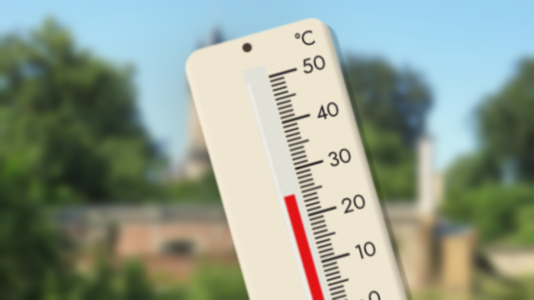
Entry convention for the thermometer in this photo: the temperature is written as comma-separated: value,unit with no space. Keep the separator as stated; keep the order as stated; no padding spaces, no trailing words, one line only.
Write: 25,°C
